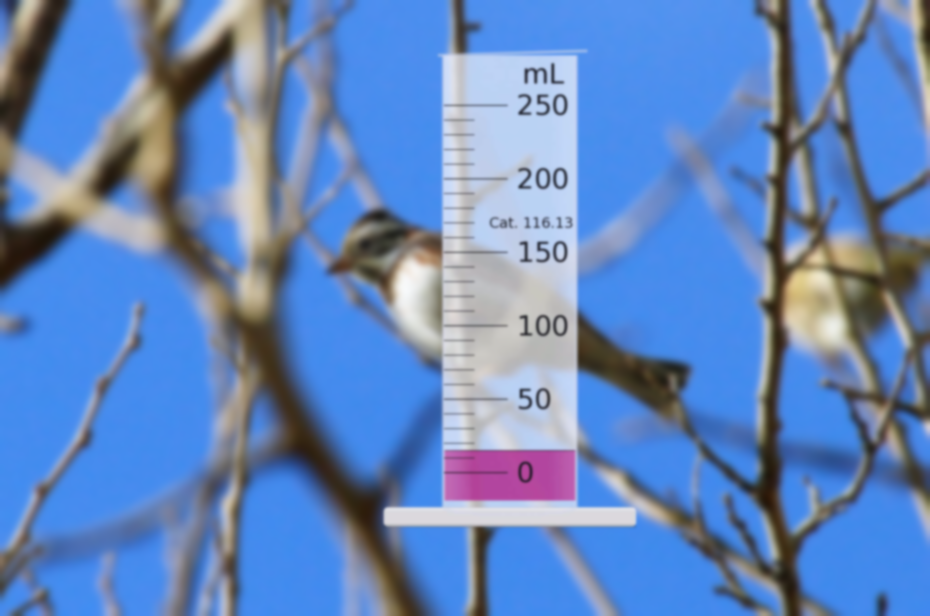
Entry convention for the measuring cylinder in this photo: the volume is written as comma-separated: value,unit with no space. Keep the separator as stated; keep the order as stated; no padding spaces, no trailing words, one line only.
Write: 15,mL
